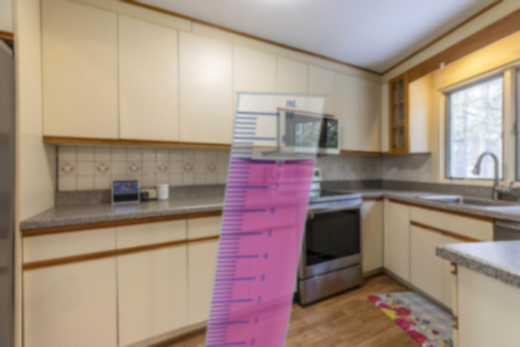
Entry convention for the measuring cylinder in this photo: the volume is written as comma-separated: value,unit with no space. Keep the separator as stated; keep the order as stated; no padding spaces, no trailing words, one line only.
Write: 8,mL
